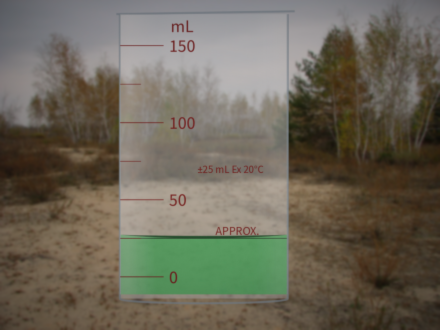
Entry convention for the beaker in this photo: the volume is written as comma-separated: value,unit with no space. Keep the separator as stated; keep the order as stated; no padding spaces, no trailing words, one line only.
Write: 25,mL
